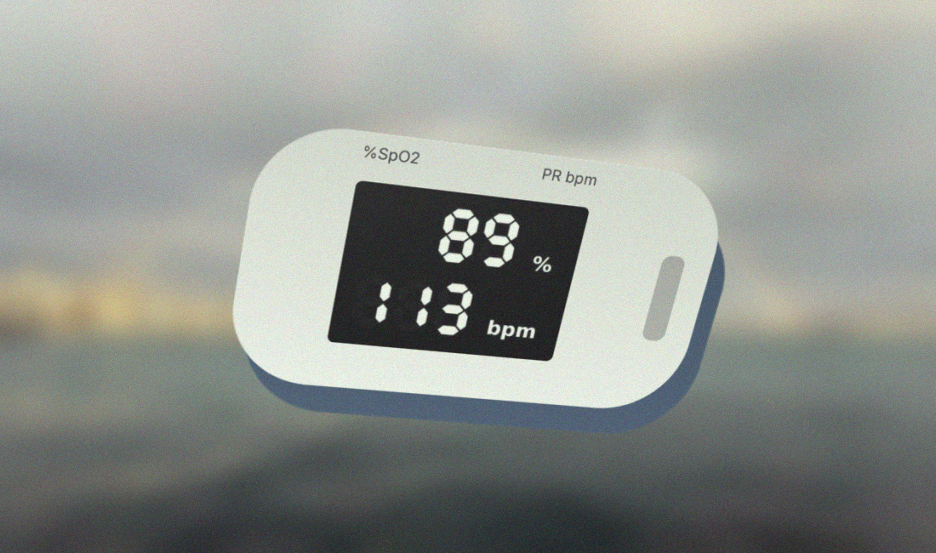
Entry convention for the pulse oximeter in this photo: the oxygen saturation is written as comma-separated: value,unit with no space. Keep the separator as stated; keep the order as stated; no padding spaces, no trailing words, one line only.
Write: 89,%
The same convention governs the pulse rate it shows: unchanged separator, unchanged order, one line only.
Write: 113,bpm
